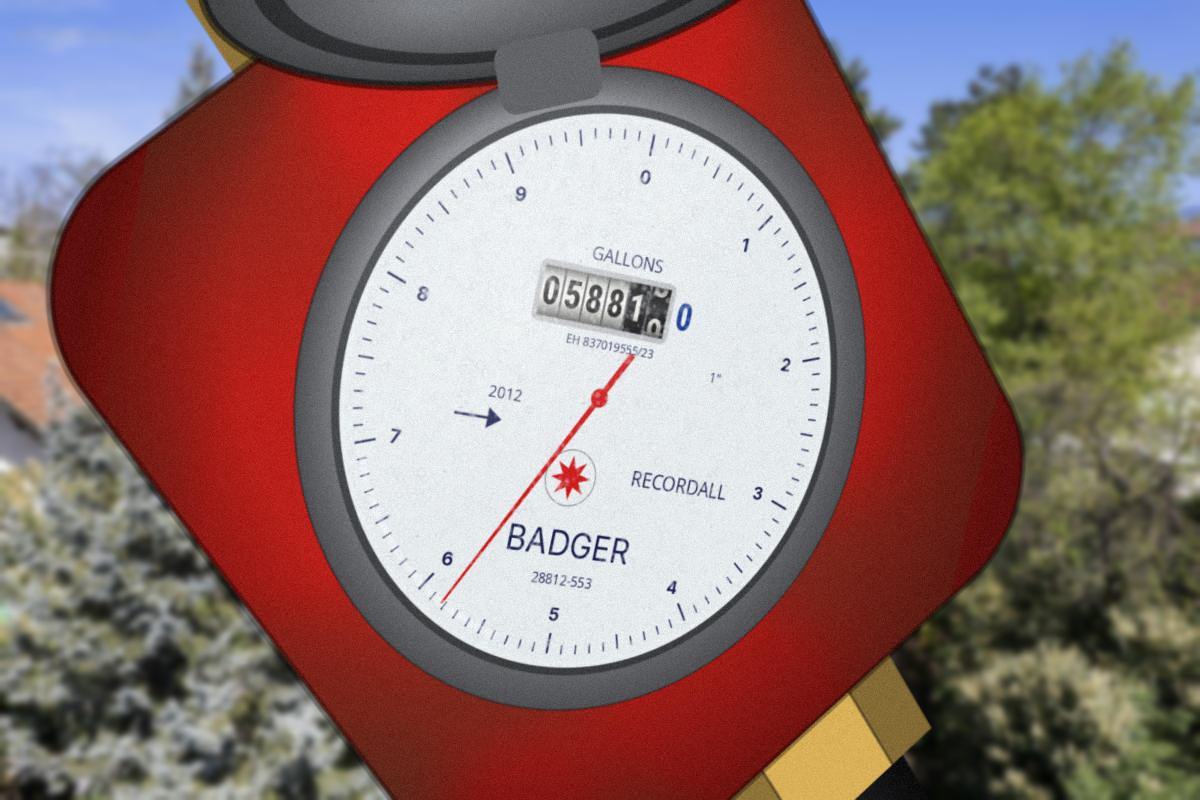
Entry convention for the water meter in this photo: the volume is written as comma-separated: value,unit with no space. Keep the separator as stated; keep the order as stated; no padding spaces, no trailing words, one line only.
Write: 588185.8,gal
